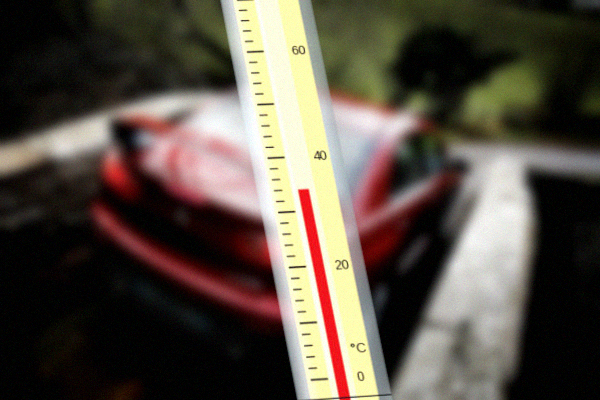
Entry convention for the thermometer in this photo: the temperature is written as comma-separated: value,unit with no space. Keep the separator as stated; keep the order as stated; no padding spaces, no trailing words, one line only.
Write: 34,°C
